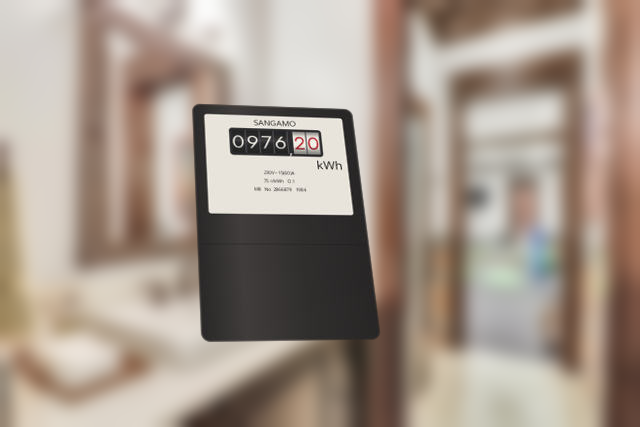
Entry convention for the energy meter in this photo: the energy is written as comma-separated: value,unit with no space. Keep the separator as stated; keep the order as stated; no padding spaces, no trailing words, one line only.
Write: 976.20,kWh
